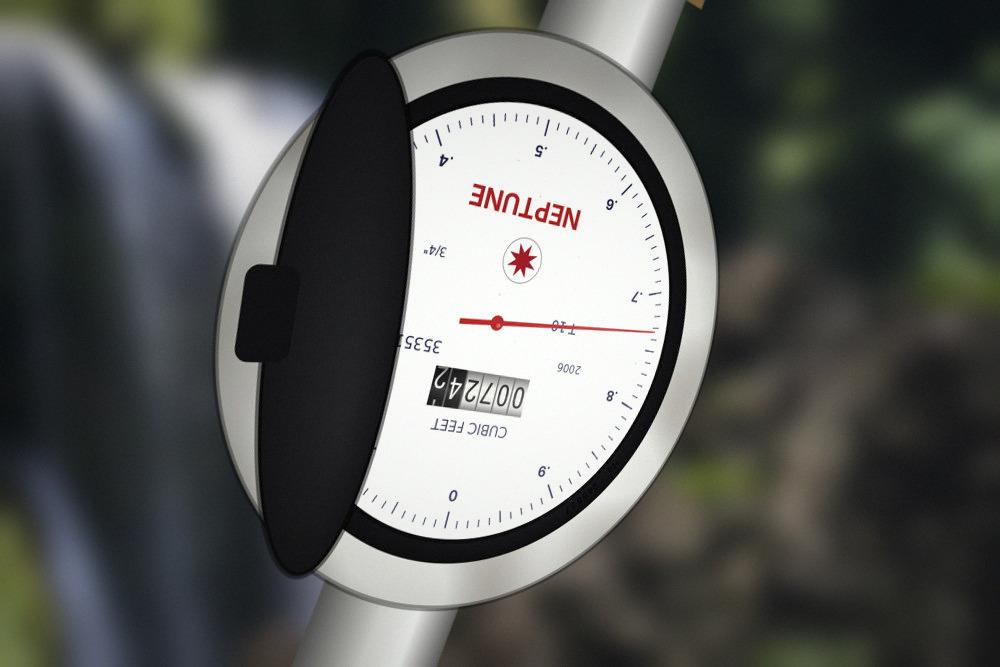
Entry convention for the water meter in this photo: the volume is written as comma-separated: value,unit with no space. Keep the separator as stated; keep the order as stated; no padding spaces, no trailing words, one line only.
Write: 7241.73,ft³
